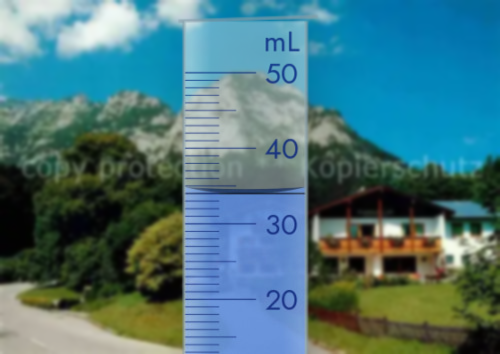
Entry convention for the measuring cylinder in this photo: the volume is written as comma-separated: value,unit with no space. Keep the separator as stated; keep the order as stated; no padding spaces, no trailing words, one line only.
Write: 34,mL
